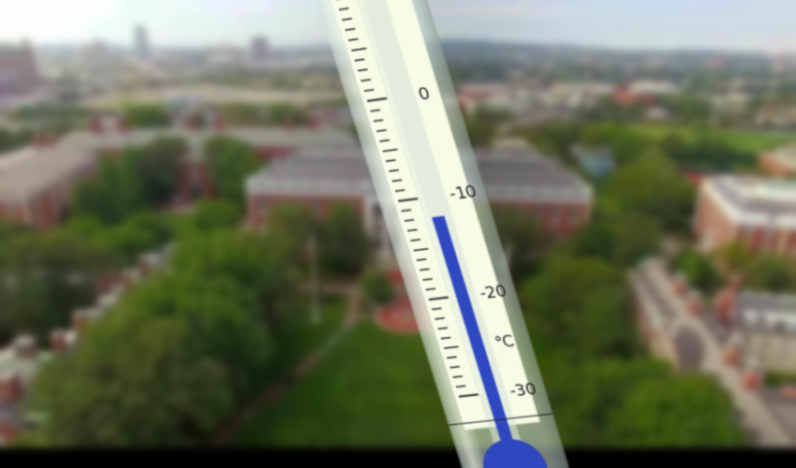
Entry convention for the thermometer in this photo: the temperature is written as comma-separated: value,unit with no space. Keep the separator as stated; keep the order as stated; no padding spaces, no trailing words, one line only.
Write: -12,°C
